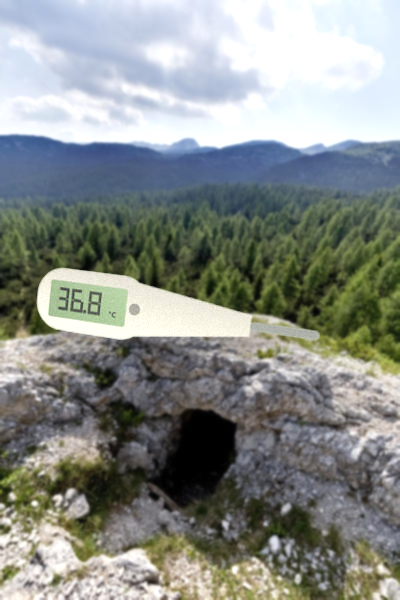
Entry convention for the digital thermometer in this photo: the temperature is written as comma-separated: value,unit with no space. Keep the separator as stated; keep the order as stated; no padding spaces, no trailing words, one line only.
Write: 36.8,°C
